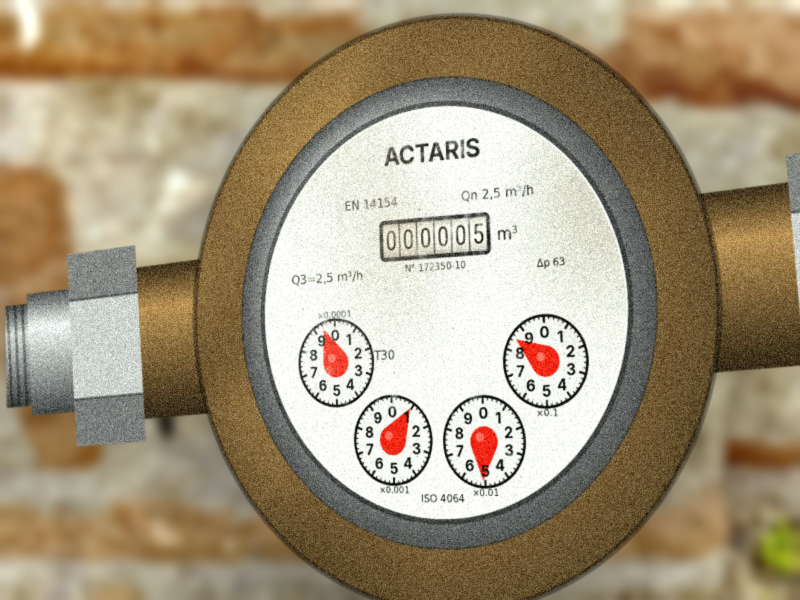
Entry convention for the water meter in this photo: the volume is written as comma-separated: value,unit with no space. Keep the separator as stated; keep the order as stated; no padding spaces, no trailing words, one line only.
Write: 5.8509,m³
